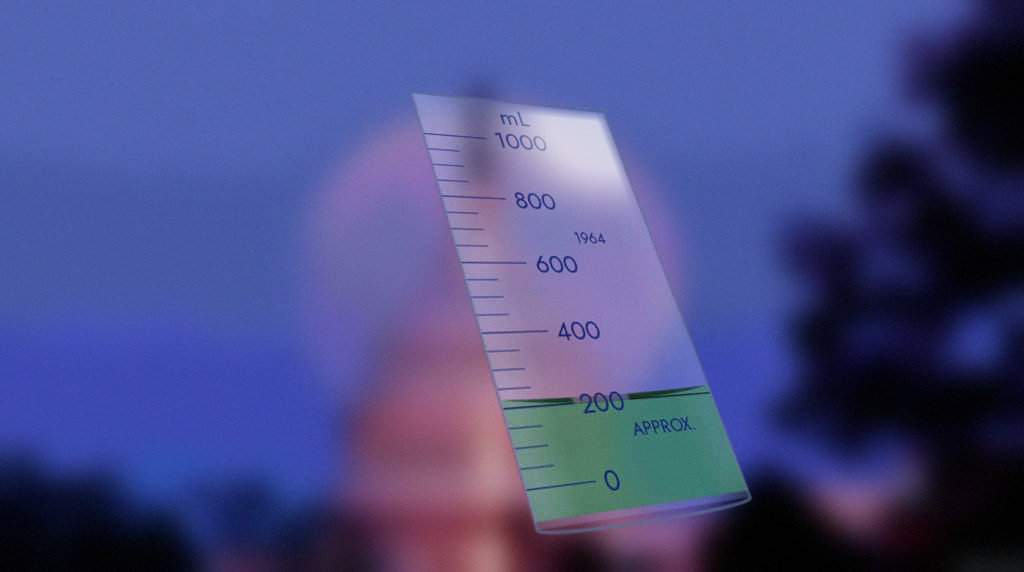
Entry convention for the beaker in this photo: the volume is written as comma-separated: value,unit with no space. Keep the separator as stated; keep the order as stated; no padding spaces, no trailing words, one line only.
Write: 200,mL
